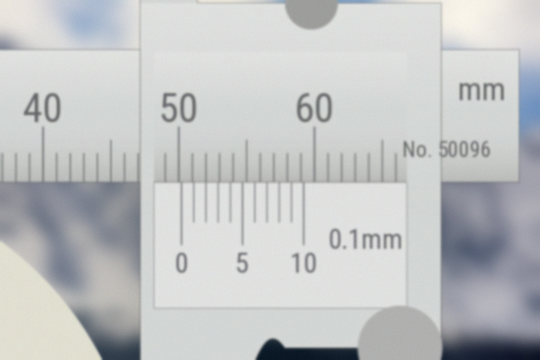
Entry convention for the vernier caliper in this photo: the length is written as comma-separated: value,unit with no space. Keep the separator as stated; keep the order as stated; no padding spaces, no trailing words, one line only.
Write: 50.2,mm
